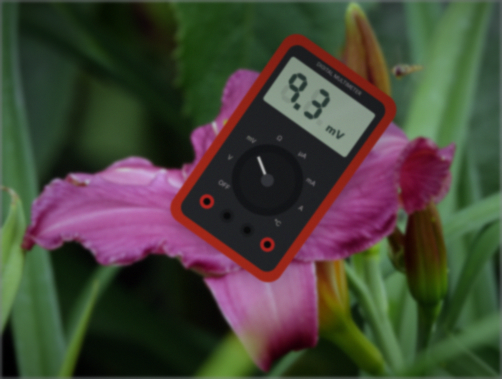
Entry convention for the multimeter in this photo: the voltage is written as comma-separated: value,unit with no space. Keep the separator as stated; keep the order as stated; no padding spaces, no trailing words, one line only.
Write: 9.3,mV
